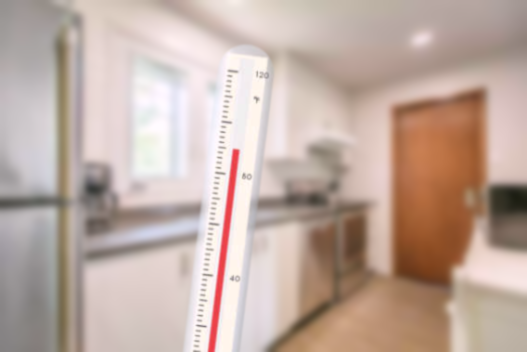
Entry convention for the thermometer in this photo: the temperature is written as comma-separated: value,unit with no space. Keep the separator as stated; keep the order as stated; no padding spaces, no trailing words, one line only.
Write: 90,°F
